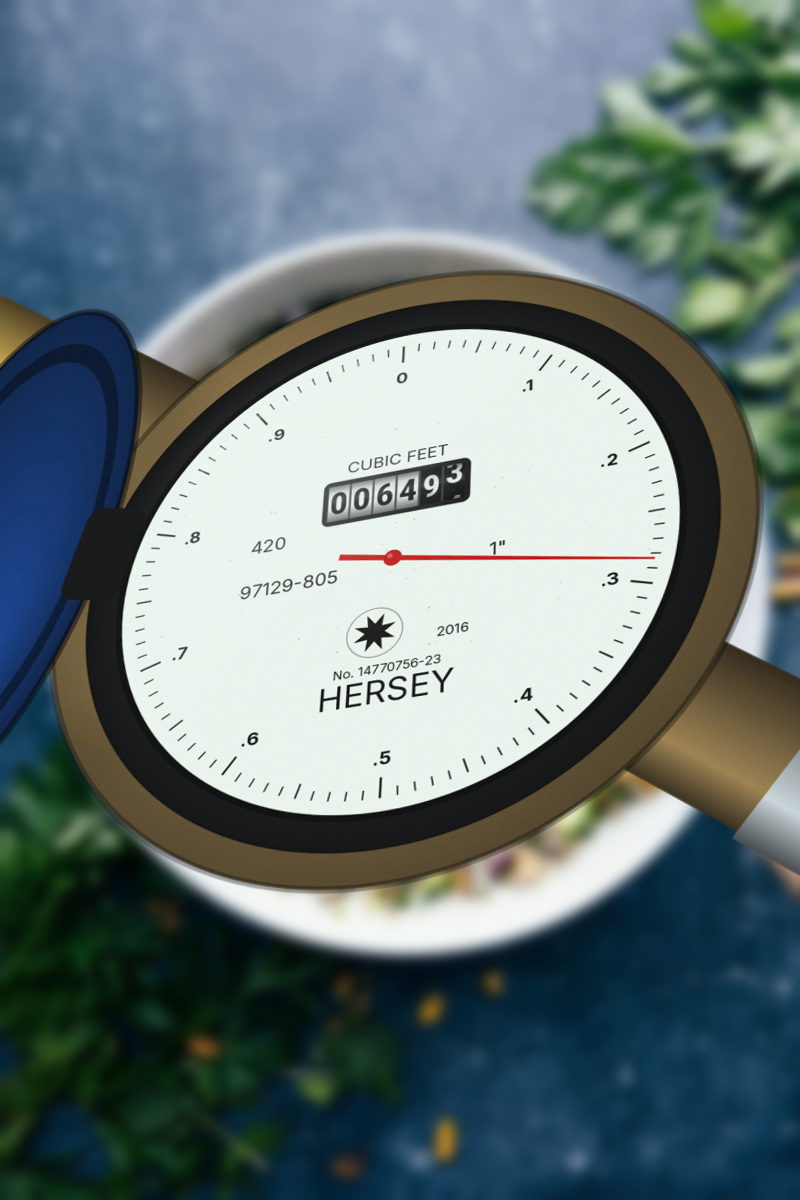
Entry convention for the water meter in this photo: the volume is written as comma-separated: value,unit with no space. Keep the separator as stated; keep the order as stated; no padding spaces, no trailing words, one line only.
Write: 6493.28,ft³
